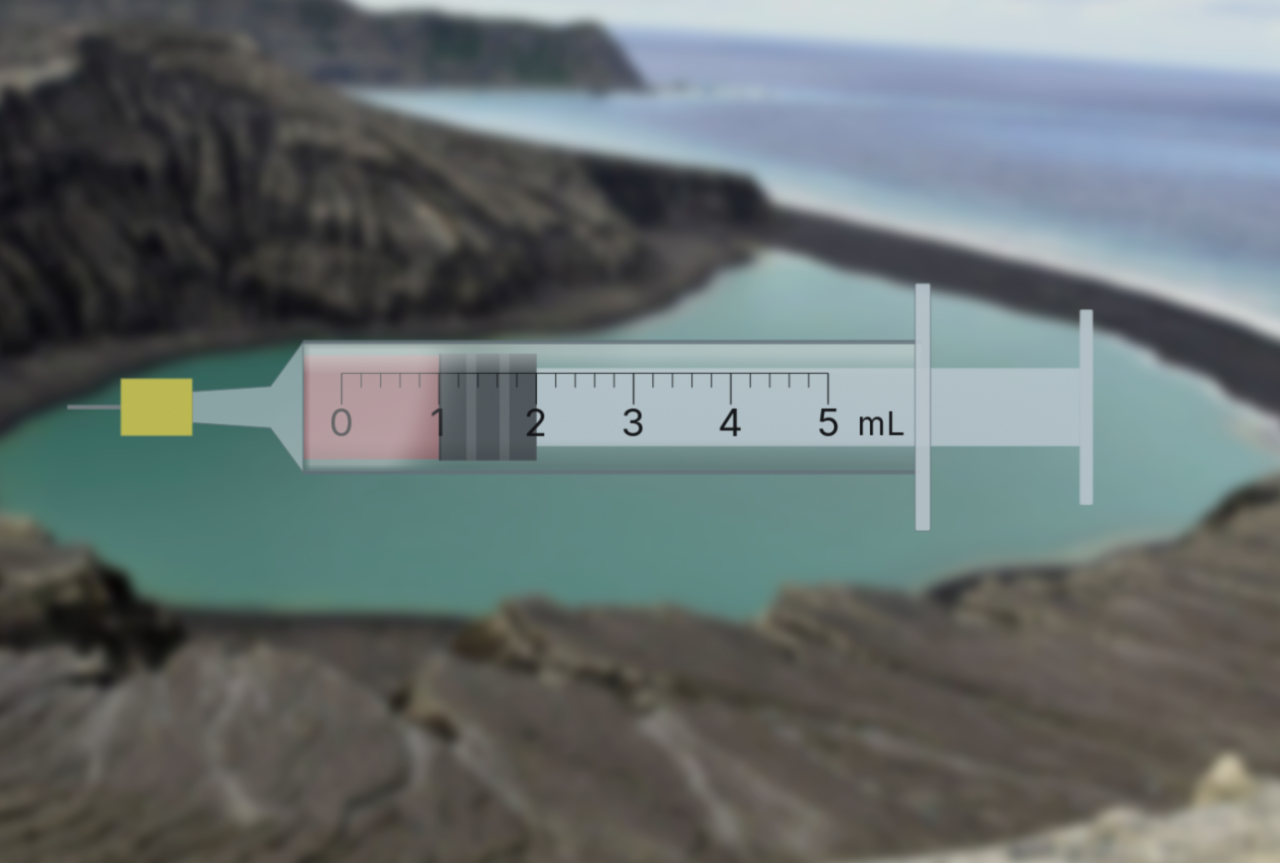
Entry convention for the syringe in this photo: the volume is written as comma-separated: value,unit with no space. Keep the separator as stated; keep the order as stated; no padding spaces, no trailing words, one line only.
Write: 1,mL
